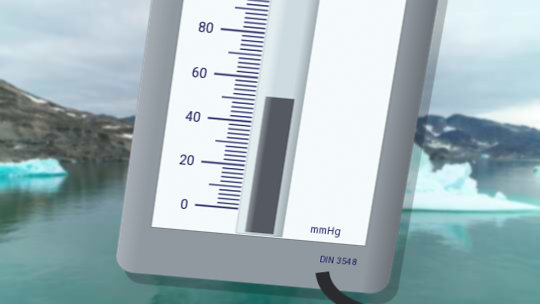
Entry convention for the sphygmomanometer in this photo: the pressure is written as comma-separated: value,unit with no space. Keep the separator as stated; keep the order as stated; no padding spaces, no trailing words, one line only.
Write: 52,mmHg
